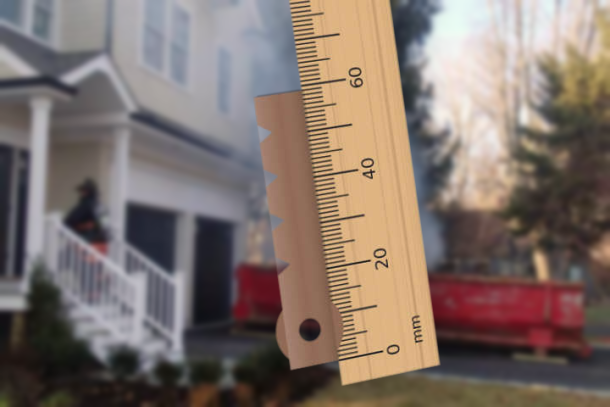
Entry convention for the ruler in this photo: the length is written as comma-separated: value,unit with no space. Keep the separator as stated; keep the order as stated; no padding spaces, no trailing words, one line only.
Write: 59,mm
